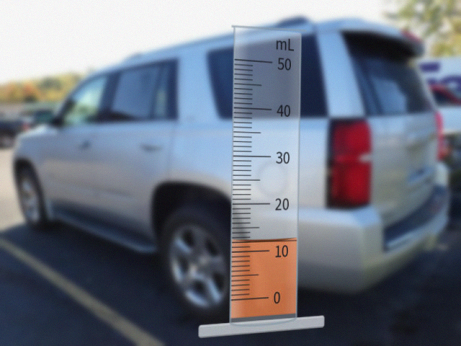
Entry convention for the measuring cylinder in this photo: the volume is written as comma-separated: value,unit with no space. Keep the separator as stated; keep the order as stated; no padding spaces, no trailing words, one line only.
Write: 12,mL
